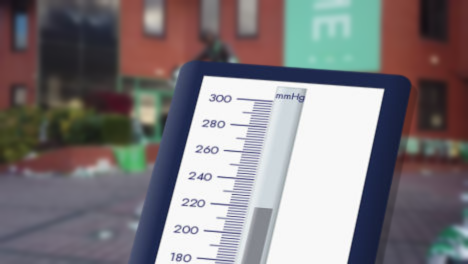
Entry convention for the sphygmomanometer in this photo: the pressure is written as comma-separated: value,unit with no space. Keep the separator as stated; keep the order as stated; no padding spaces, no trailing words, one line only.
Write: 220,mmHg
